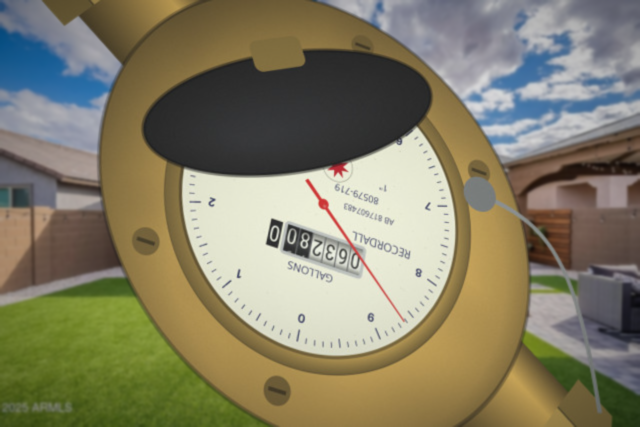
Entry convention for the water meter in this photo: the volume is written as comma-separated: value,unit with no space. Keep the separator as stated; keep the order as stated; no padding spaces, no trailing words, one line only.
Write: 632798.6,gal
